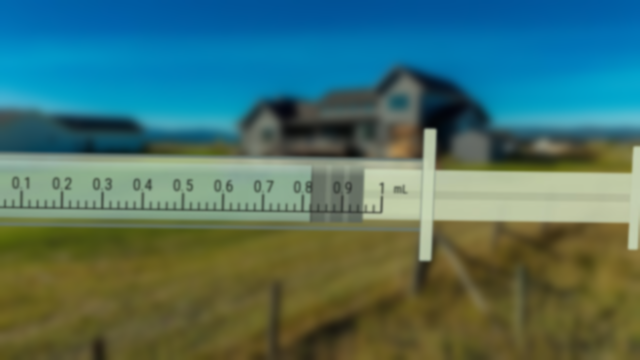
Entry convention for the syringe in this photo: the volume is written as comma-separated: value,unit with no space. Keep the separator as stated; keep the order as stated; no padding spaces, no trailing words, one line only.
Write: 0.82,mL
